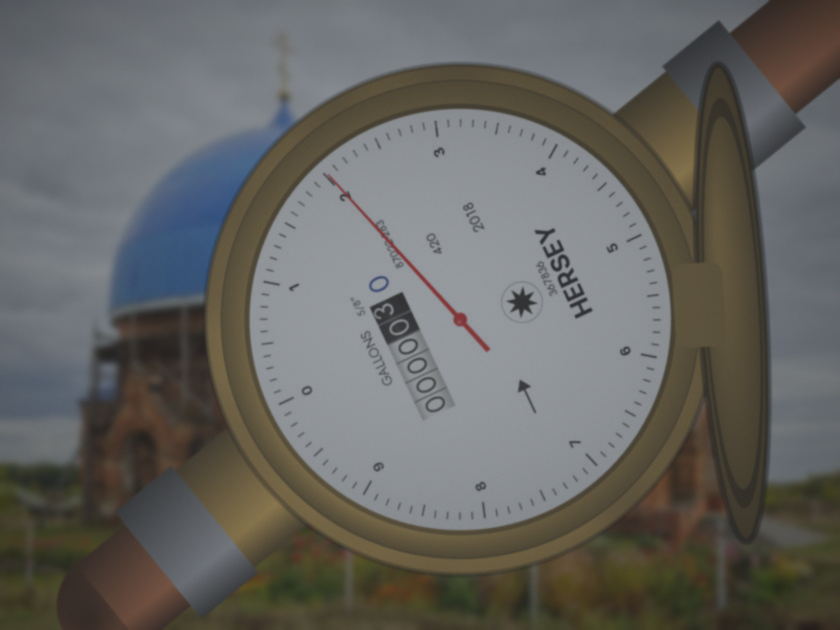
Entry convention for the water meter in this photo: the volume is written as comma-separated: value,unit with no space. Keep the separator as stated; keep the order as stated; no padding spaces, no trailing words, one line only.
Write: 32.0,gal
